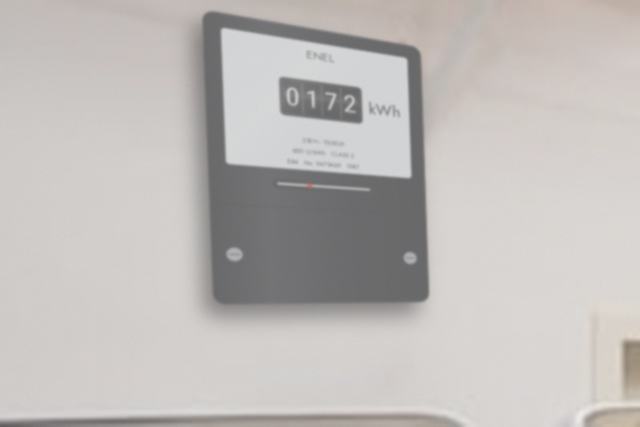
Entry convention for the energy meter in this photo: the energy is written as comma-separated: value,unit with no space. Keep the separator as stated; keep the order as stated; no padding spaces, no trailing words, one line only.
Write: 172,kWh
